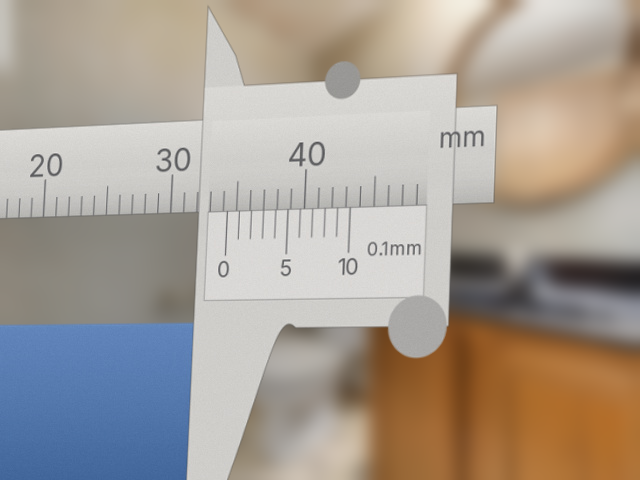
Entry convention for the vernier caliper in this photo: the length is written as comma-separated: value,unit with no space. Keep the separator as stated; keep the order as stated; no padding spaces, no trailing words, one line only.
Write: 34.3,mm
